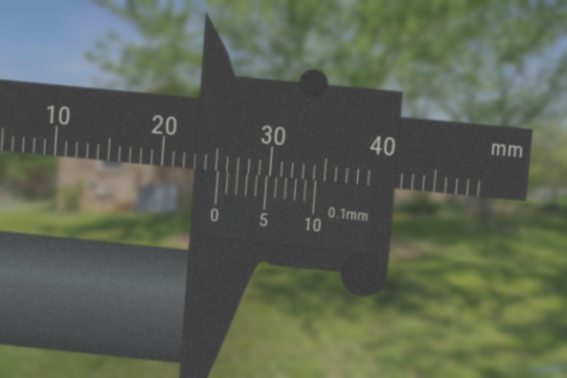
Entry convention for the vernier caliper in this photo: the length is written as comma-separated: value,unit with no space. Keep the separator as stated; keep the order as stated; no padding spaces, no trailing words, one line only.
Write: 25.2,mm
